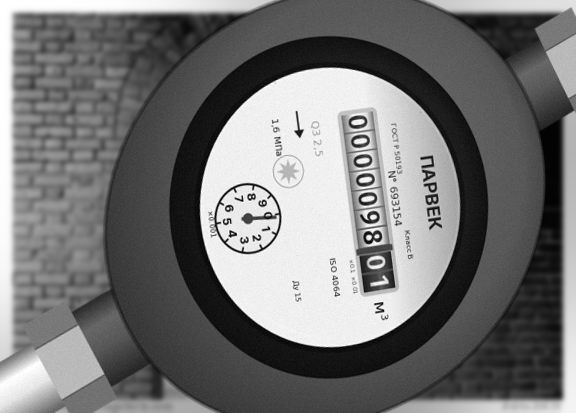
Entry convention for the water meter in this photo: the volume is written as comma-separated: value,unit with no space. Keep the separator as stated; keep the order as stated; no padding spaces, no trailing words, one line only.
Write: 98.010,m³
